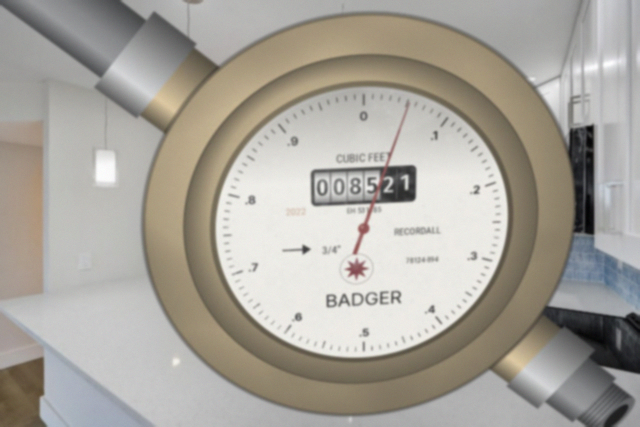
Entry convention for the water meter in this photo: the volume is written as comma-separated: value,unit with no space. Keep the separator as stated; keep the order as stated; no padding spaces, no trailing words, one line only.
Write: 8521.05,ft³
